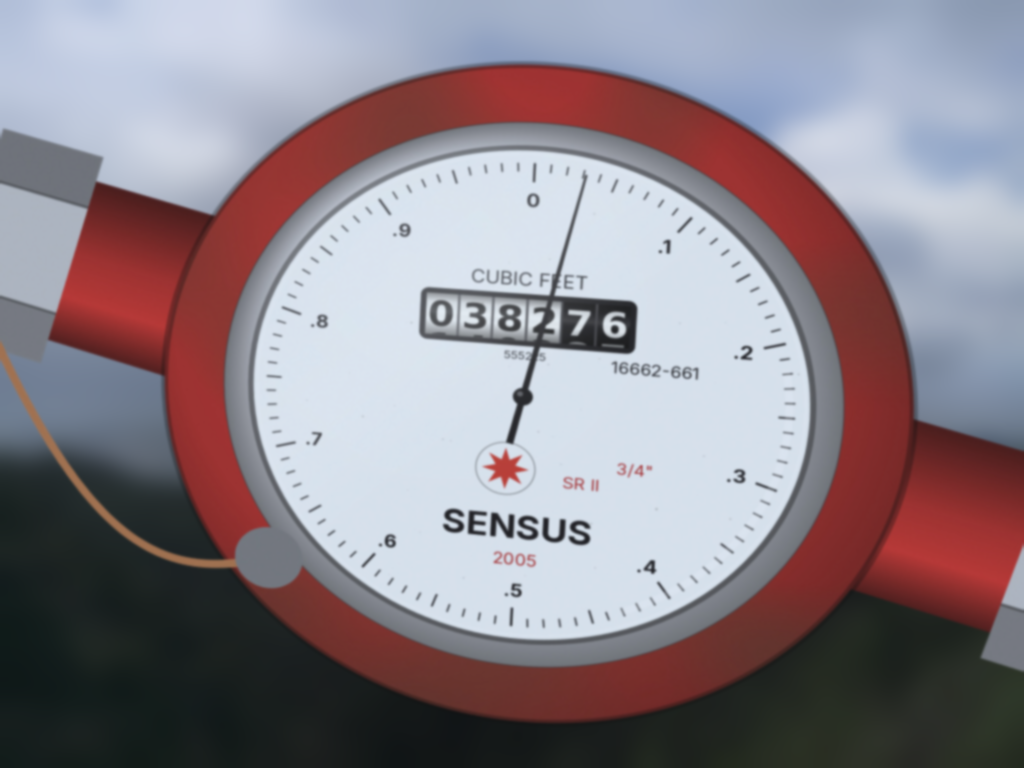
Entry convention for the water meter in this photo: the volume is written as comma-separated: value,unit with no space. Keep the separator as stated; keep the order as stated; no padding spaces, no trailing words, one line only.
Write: 38276.03,ft³
